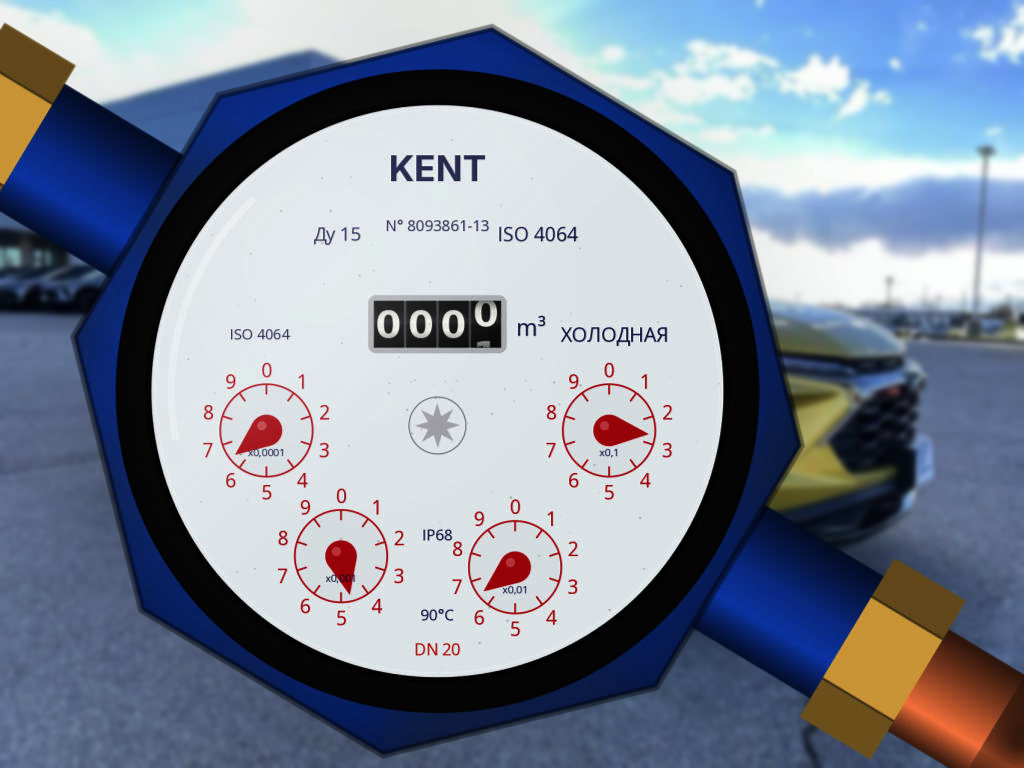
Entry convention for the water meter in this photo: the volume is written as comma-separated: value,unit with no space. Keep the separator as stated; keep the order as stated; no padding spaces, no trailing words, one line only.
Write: 0.2646,m³
